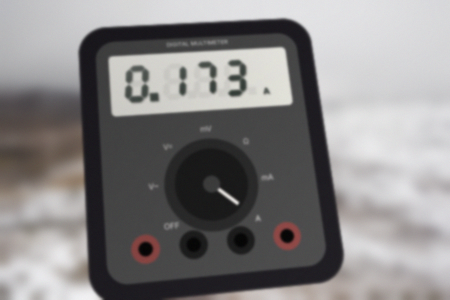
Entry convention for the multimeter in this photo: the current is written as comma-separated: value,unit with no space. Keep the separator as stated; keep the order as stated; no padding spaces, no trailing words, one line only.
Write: 0.173,A
